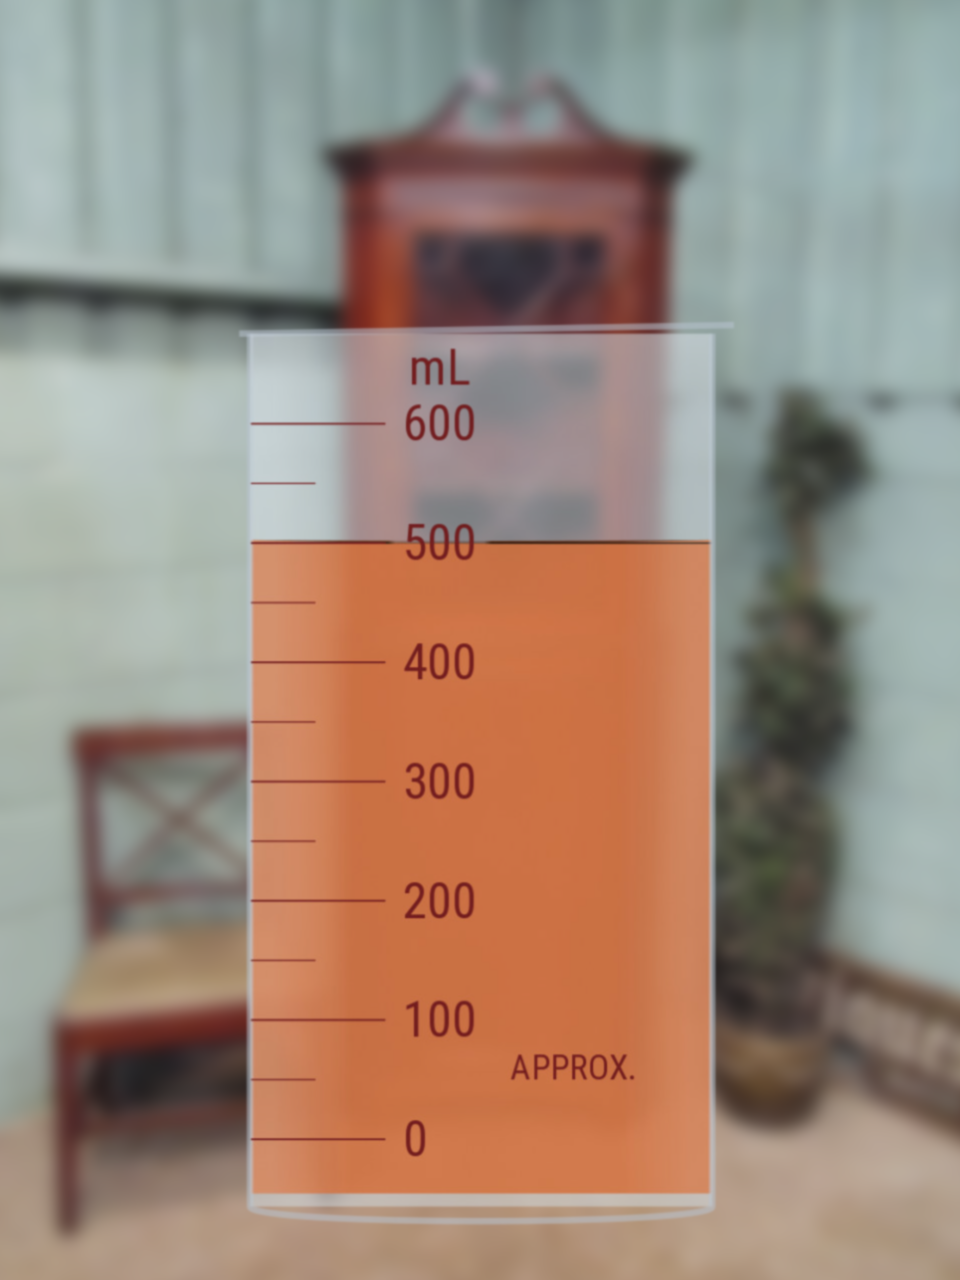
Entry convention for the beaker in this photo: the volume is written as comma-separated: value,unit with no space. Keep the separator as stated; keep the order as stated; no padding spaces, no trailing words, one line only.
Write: 500,mL
